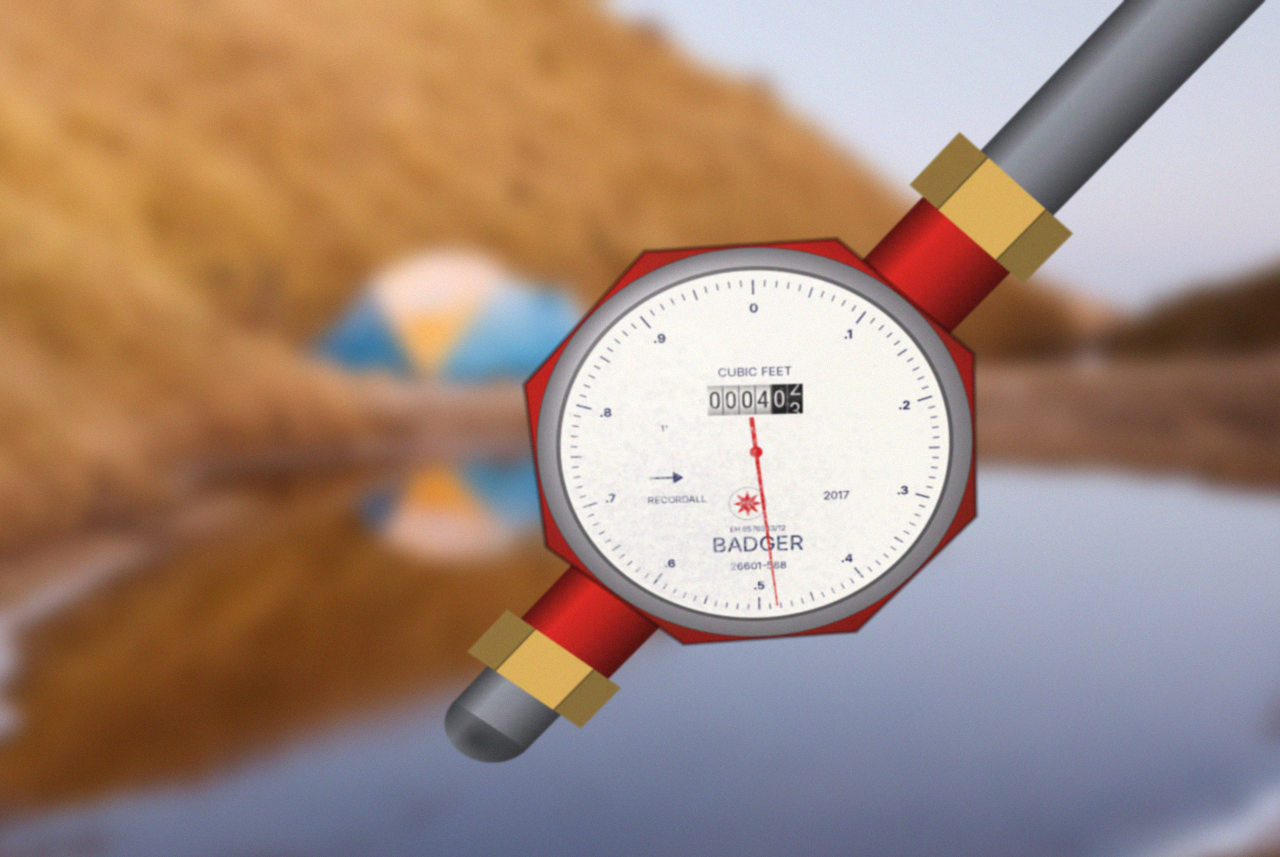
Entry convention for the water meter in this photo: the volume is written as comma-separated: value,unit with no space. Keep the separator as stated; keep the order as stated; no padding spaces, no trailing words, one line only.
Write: 402.48,ft³
